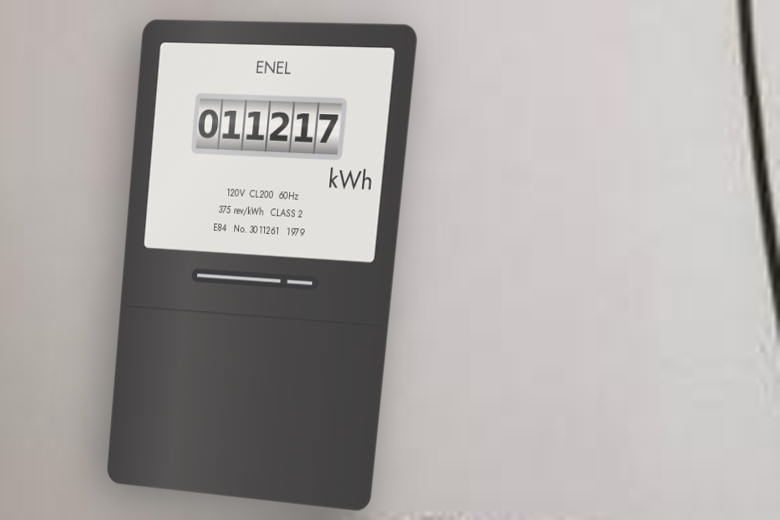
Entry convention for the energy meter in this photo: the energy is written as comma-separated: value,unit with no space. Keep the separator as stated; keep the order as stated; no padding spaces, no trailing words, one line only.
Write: 11217,kWh
